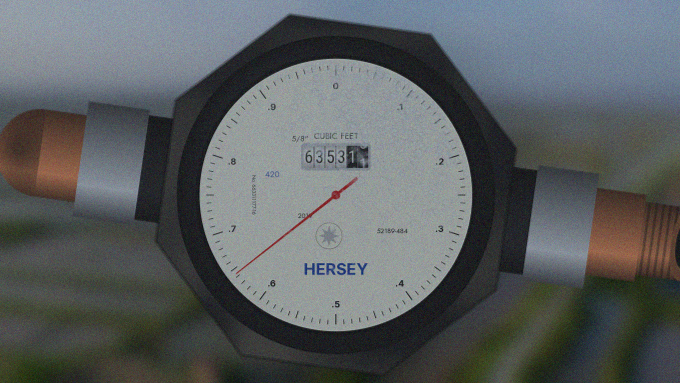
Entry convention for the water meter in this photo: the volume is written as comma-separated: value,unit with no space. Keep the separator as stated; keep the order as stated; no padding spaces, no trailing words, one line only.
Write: 635310.64,ft³
